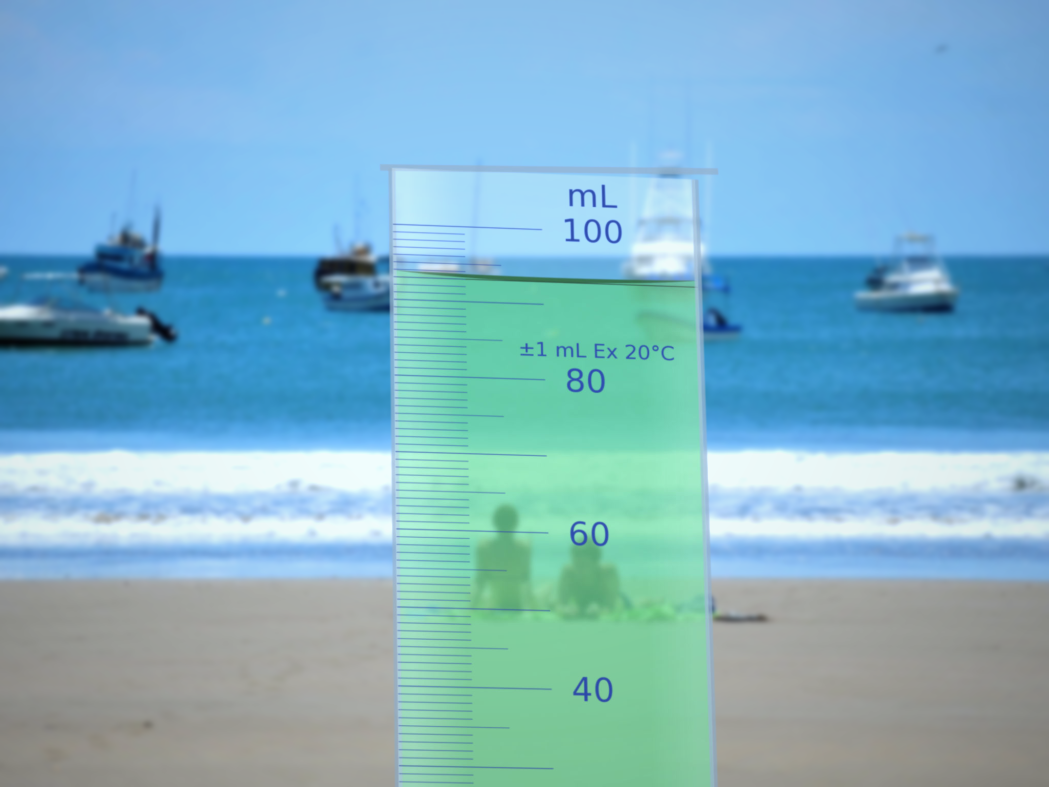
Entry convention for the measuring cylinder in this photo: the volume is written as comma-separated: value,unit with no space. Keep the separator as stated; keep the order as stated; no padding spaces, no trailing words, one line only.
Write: 93,mL
